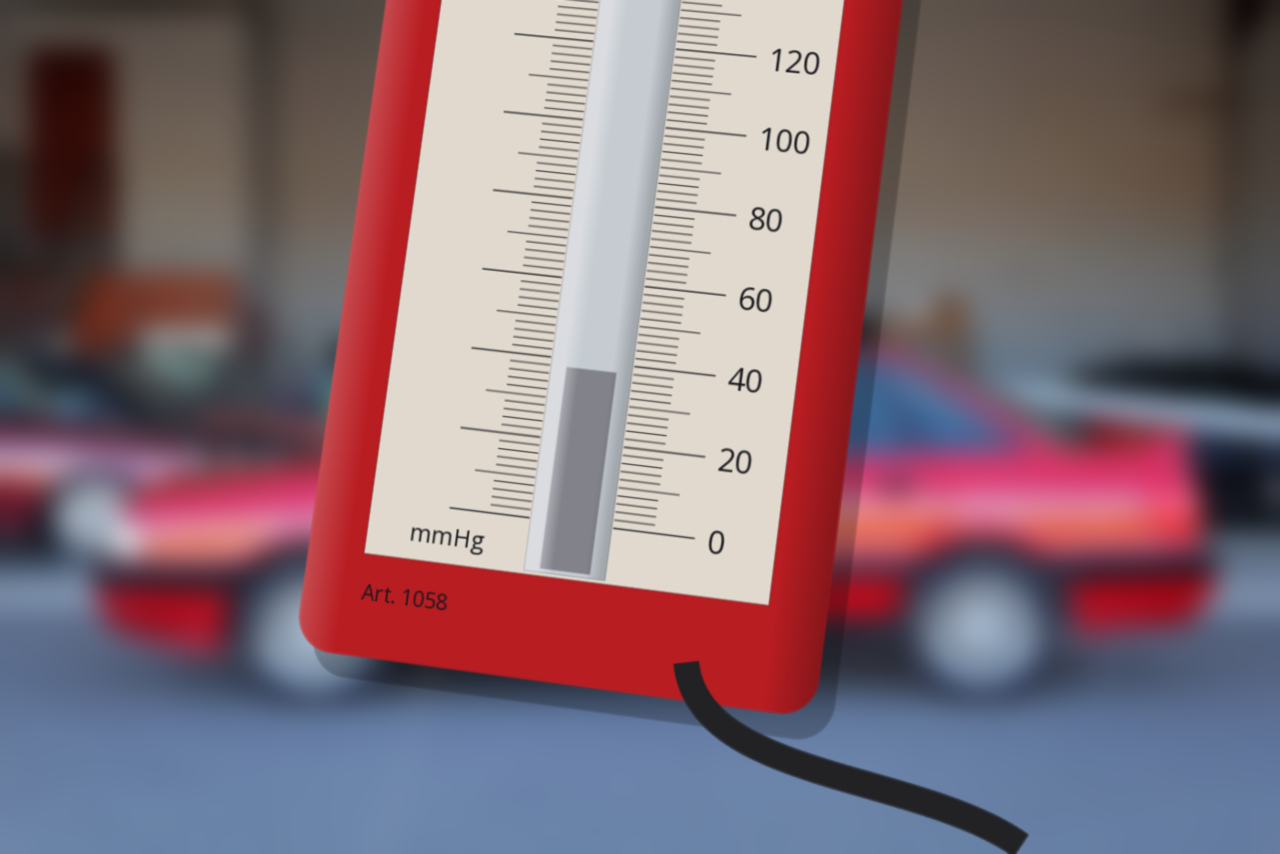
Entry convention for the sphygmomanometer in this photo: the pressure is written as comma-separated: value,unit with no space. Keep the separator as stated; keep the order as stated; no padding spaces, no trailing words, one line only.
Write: 38,mmHg
